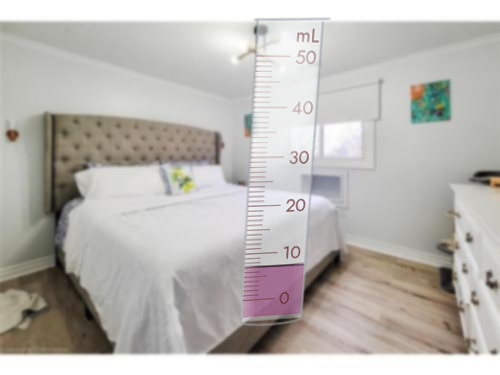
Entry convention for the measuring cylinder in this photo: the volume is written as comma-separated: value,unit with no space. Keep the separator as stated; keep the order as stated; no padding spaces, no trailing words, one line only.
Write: 7,mL
